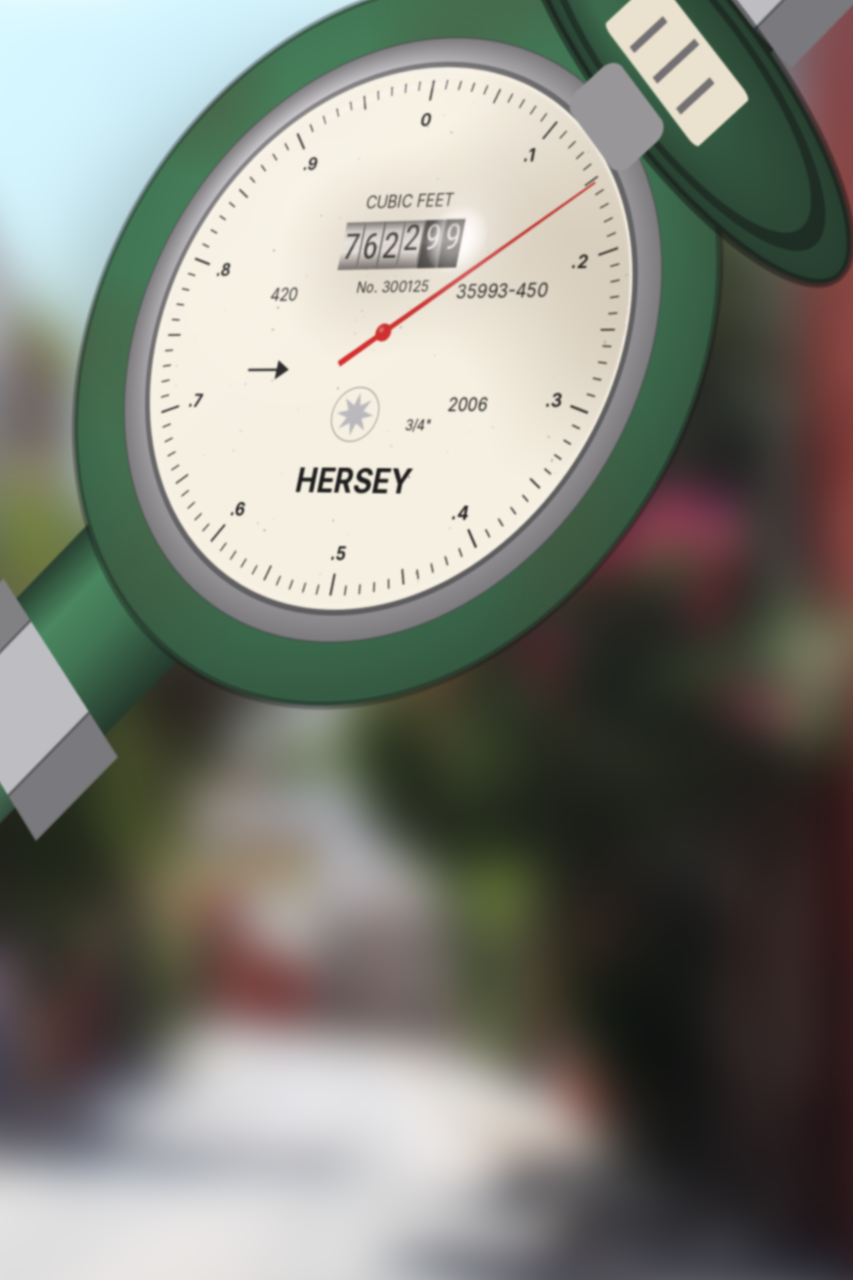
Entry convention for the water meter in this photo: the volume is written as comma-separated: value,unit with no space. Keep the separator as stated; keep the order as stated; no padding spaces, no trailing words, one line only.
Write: 762299.15,ft³
